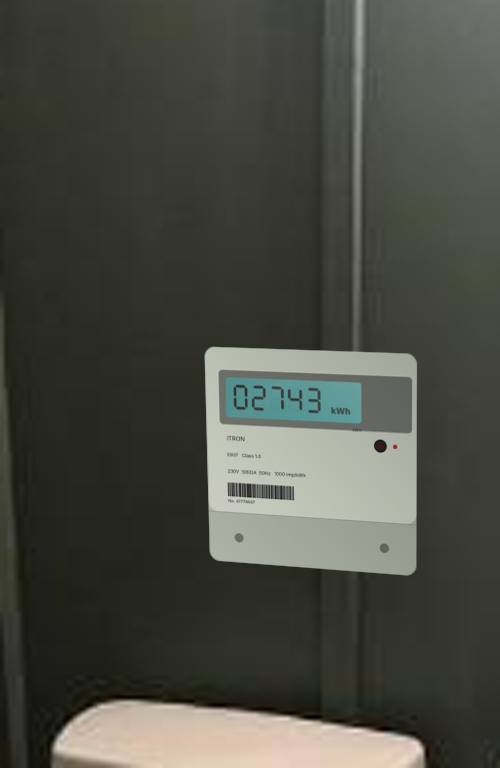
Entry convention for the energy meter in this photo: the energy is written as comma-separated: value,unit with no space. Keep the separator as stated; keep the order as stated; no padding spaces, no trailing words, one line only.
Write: 2743,kWh
